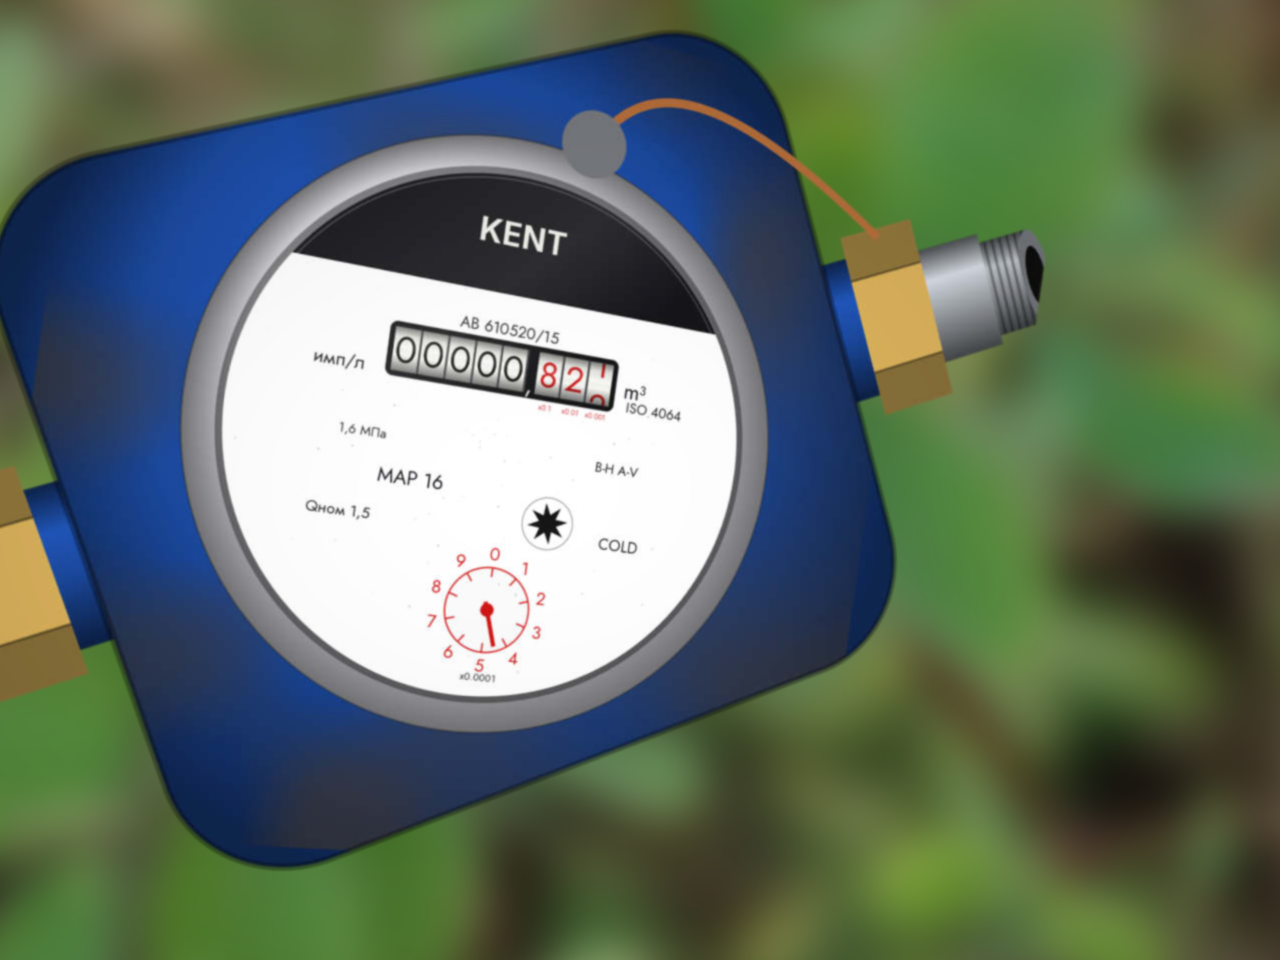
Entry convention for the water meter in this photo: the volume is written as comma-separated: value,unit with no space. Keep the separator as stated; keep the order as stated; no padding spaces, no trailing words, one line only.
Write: 0.8214,m³
